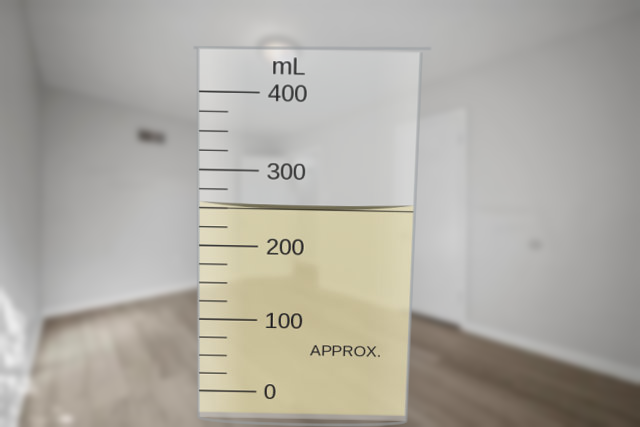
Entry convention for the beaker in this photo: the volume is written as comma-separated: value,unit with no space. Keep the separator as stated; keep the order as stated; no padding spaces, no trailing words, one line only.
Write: 250,mL
